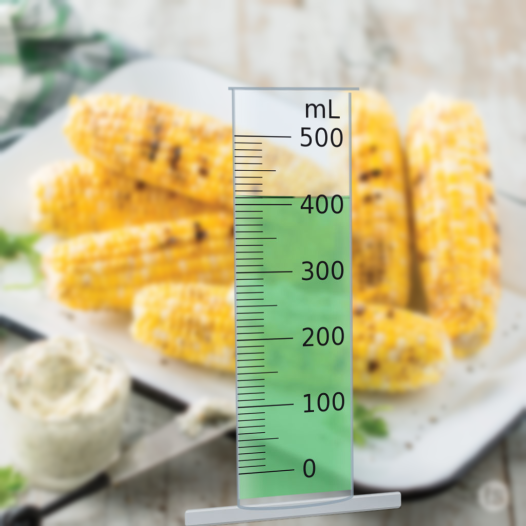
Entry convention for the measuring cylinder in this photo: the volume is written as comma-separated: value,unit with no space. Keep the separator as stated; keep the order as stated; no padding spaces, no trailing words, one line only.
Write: 410,mL
